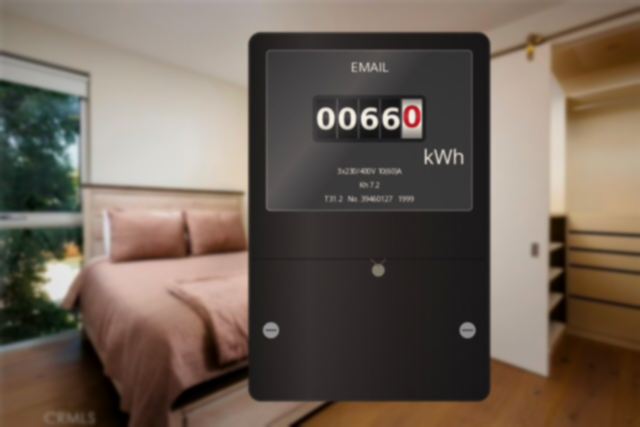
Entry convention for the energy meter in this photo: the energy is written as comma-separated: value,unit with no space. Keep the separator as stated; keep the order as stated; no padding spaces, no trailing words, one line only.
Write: 66.0,kWh
